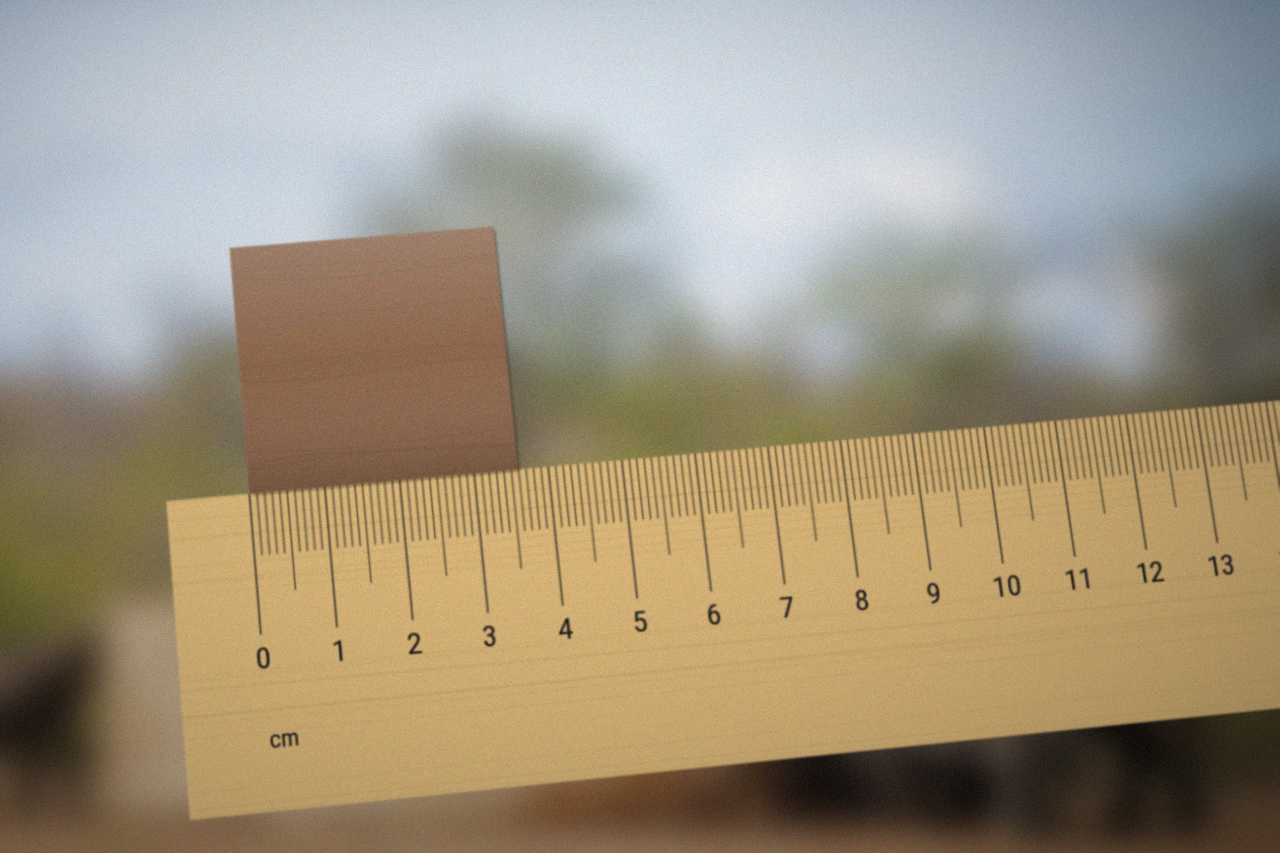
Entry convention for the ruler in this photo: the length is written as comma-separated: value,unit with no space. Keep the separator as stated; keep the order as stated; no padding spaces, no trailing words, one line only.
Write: 3.6,cm
